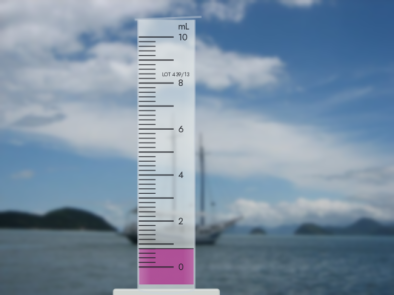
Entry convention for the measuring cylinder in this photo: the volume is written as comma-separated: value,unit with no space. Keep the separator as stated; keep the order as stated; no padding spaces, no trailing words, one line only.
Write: 0.8,mL
